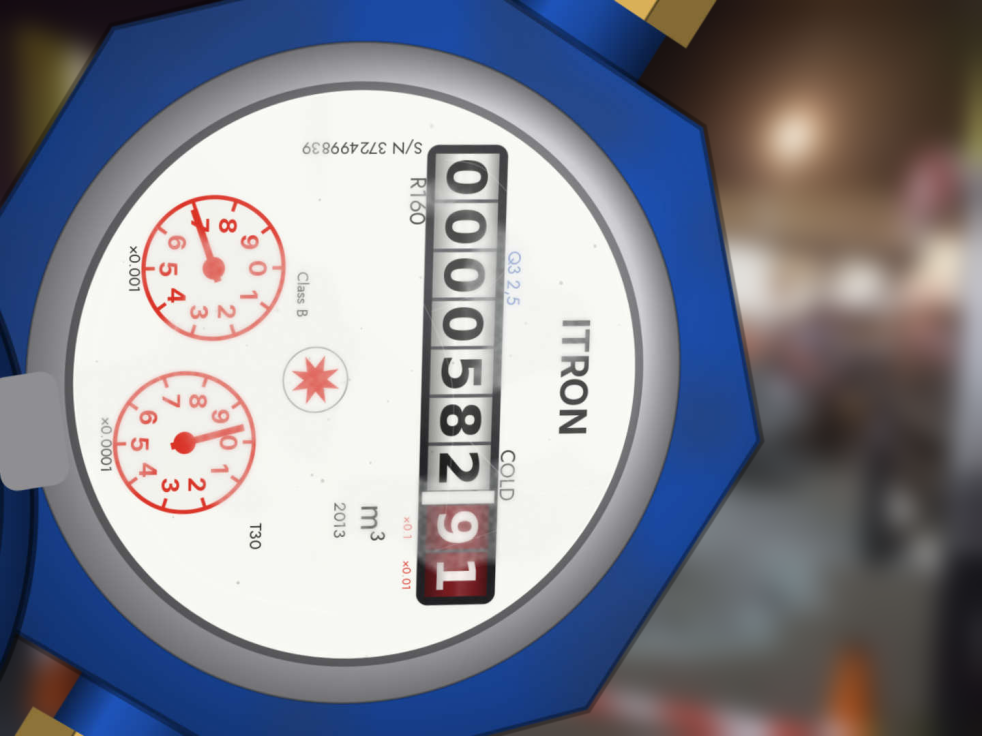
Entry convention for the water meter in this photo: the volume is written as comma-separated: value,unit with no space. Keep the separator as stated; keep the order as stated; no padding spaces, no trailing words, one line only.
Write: 582.9169,m³
